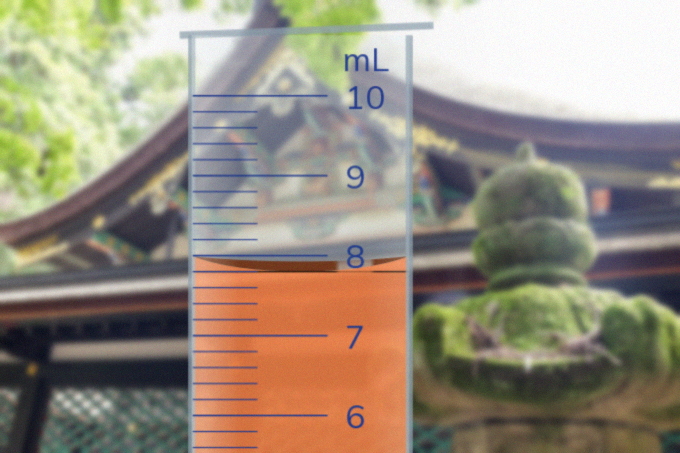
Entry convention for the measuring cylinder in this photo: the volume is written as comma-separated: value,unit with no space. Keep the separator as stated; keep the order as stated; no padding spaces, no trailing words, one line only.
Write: 7.8,mL
